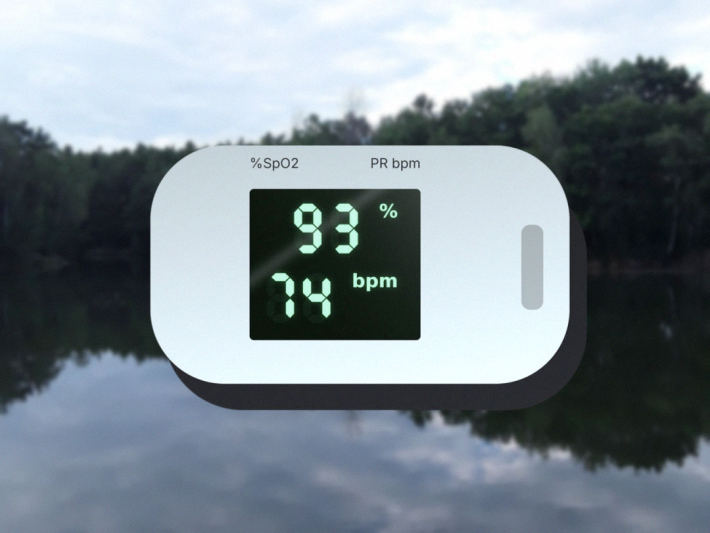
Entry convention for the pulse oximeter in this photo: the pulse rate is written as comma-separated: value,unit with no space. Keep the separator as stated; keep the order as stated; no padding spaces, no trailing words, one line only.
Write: 74,bpm
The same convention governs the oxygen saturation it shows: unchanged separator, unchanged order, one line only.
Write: 93,%
